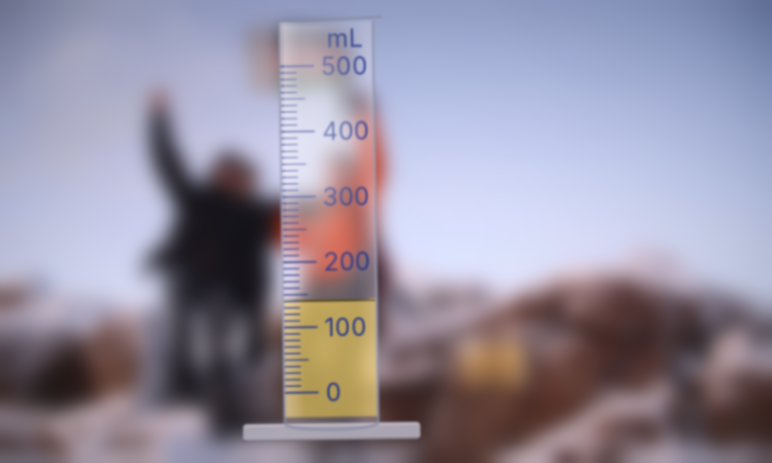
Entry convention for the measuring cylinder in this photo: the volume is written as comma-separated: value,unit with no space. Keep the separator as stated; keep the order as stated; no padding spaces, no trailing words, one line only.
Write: 140,mL
